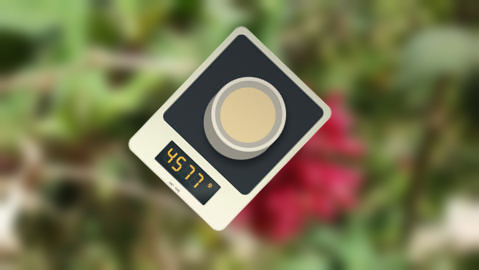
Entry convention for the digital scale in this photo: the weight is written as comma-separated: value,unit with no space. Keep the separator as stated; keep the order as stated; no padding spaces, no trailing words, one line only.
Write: 4577,g
